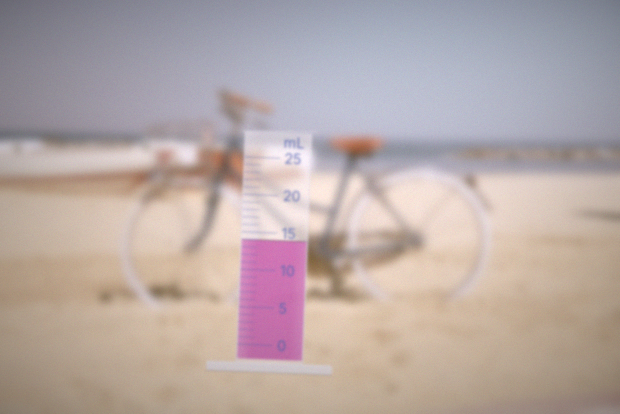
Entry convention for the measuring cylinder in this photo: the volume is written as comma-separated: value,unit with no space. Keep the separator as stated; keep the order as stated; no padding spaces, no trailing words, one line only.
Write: 14,mL
